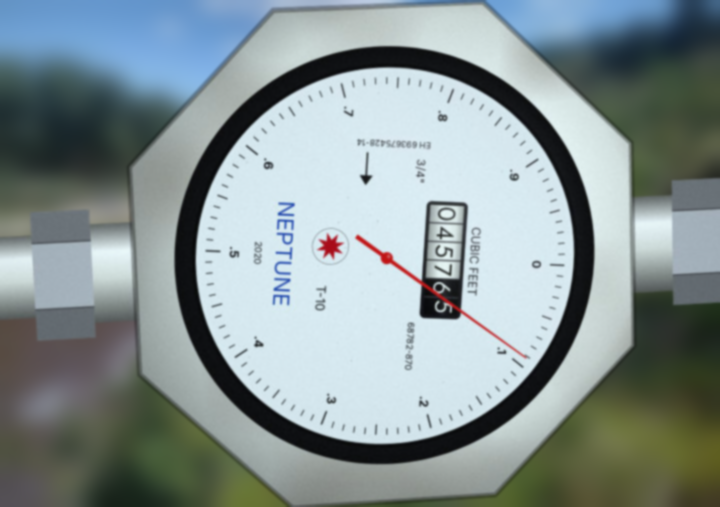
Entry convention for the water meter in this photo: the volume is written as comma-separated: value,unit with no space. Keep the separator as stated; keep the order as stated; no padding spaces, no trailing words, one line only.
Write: 45765.09,ft³
